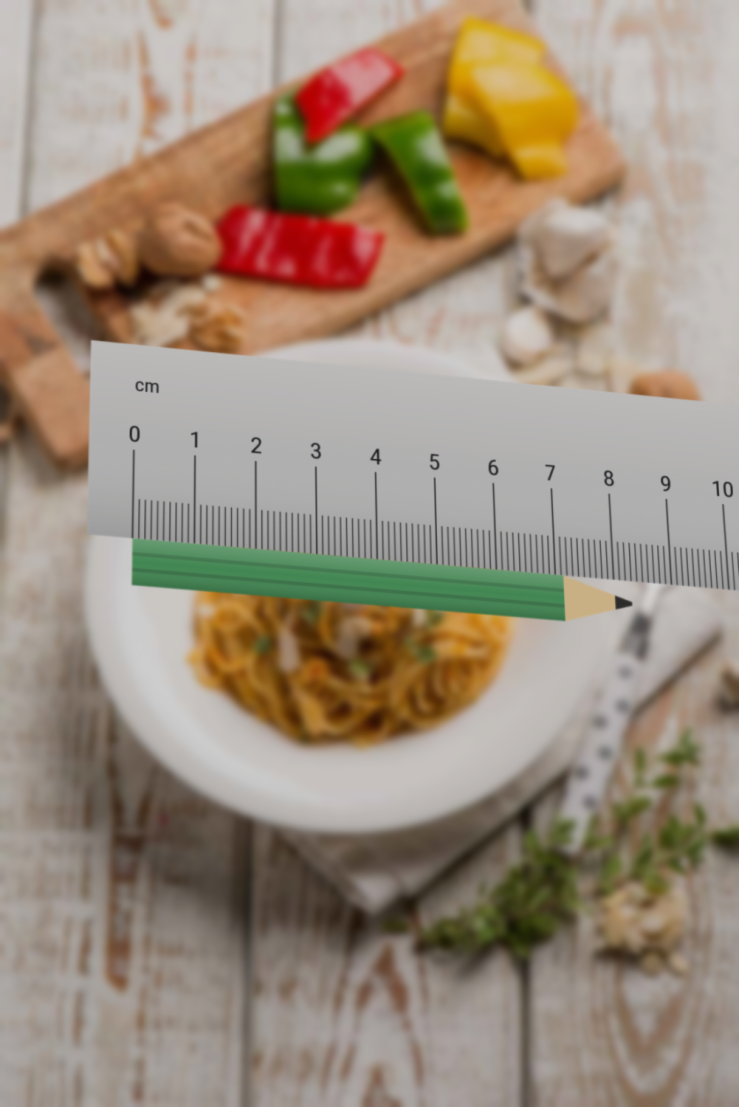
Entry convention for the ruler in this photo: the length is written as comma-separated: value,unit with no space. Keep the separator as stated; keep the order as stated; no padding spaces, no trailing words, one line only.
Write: 8.3,cm
